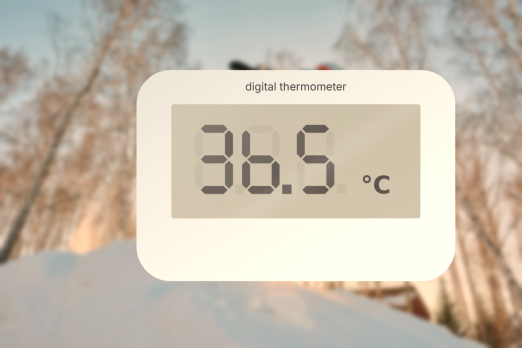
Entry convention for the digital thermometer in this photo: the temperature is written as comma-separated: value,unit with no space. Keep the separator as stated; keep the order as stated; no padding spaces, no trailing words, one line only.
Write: 36.5,°C
